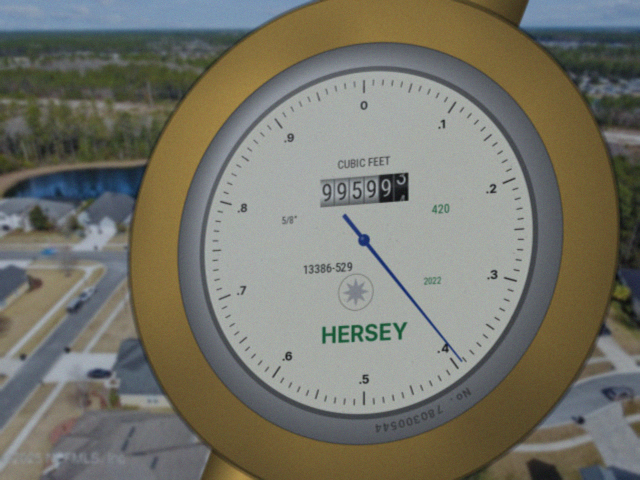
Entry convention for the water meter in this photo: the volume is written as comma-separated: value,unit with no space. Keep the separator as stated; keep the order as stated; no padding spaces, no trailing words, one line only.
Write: 995993.39,ft³
